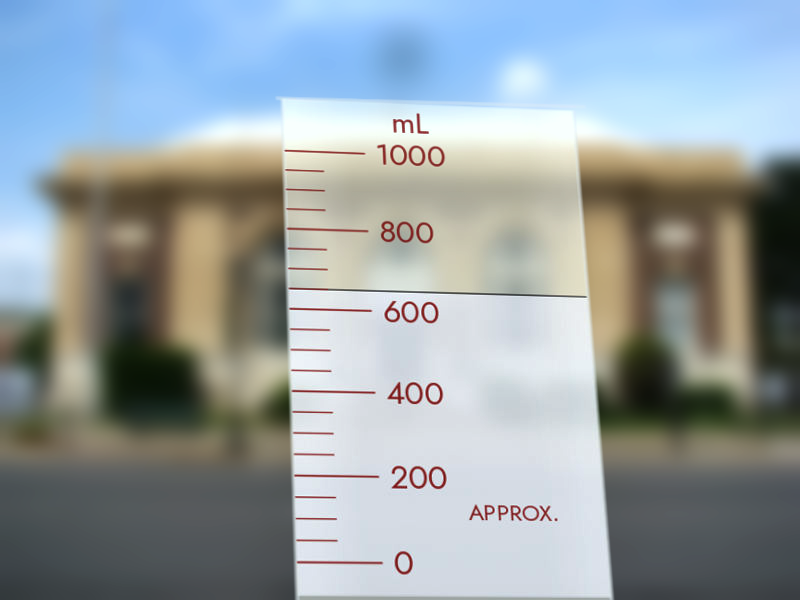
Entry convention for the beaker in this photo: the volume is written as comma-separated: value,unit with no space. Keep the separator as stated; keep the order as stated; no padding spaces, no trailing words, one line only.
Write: 650,mL
